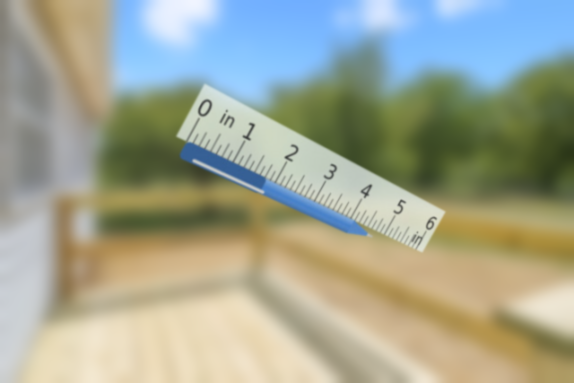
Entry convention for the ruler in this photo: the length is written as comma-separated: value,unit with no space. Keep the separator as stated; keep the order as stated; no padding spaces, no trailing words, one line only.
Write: 4.75,in
